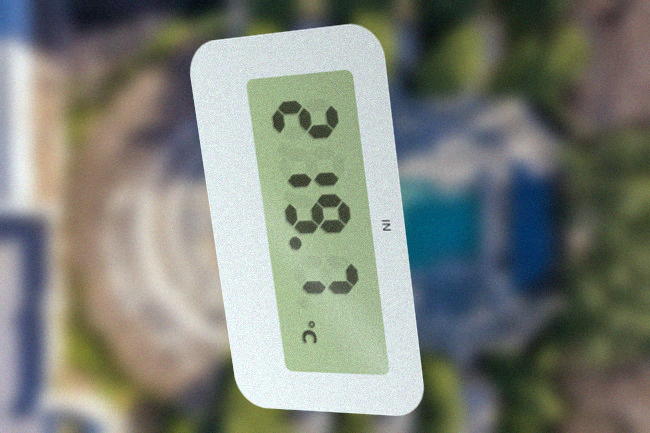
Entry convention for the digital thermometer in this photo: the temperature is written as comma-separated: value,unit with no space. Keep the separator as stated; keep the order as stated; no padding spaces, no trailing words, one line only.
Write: 219.7,°C
